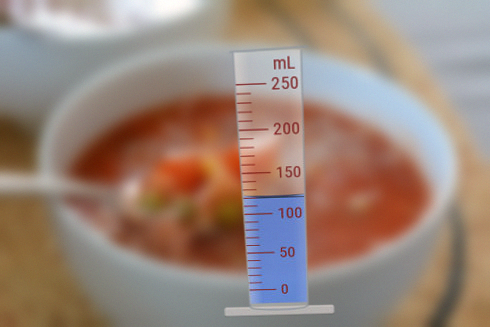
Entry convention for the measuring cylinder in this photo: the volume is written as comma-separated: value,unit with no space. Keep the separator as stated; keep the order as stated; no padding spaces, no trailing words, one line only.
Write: 120,mL
